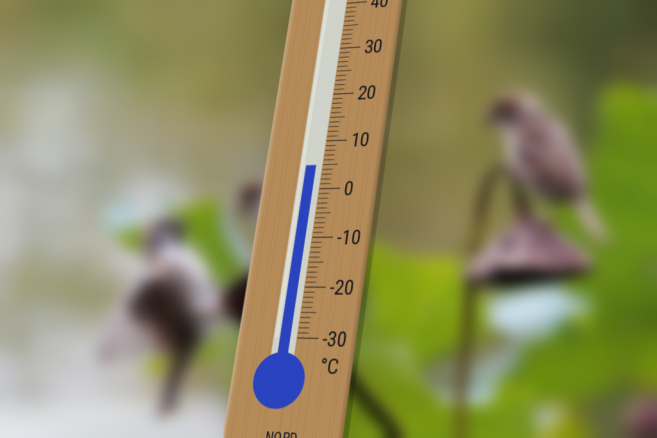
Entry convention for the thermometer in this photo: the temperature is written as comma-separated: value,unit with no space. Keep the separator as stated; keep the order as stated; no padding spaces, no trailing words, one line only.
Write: 5,°C
